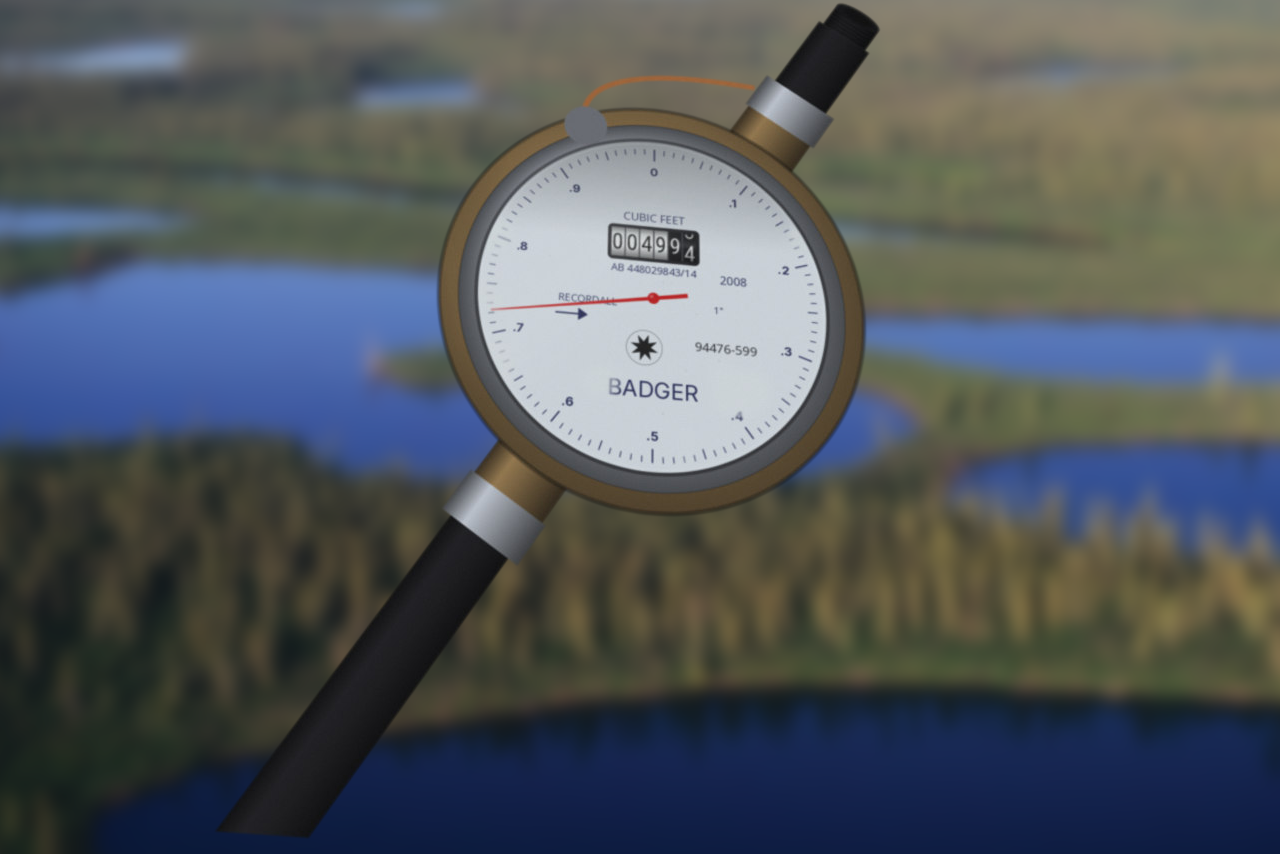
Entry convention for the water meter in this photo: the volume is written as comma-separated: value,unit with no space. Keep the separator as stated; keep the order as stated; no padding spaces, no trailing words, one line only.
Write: 4993.72,ft³
